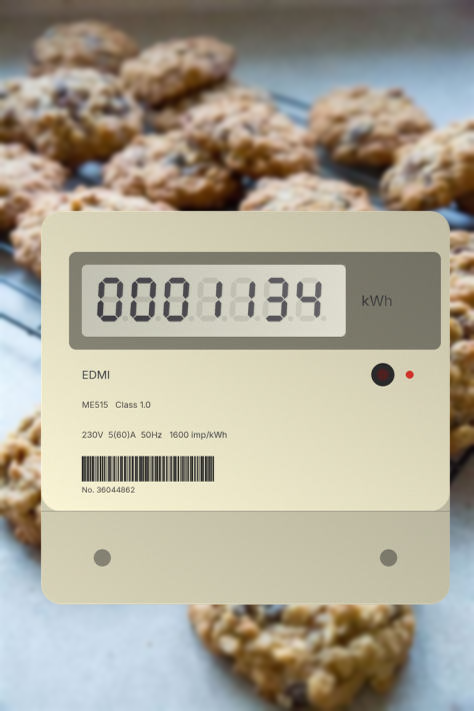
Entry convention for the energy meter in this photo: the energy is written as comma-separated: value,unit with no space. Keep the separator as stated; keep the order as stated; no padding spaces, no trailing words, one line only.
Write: 1134,kWh
